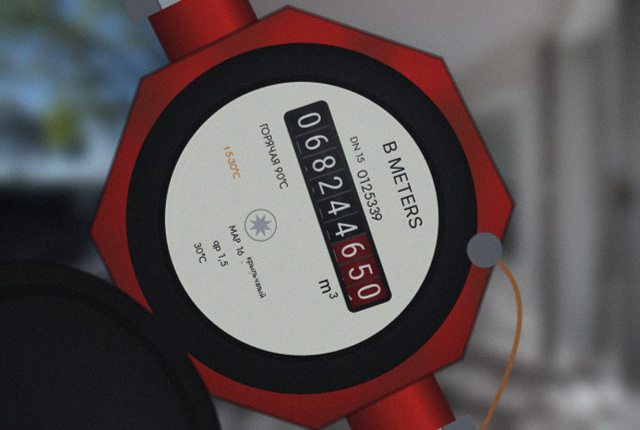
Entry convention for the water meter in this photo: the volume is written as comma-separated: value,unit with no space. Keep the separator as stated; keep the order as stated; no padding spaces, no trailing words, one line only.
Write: 68244.650,m³
